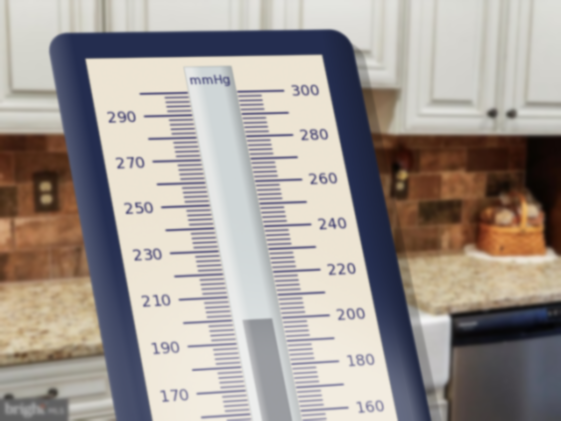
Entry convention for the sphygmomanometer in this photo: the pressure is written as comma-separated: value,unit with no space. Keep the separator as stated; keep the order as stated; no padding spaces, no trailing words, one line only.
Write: 200,mmHg
